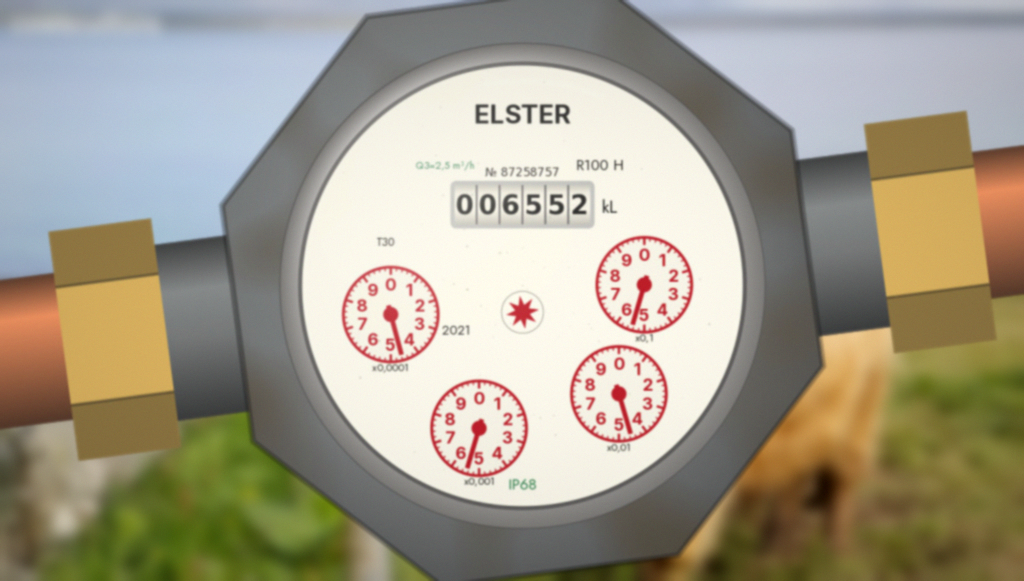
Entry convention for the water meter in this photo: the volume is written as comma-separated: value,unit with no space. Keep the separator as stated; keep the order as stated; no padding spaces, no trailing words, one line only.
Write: 6552.5454,kL
